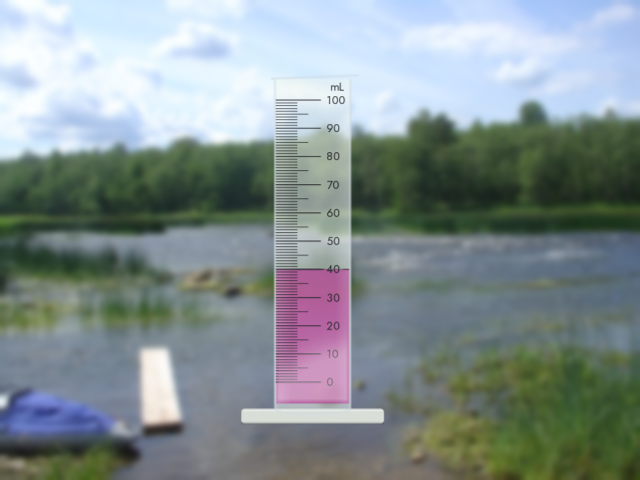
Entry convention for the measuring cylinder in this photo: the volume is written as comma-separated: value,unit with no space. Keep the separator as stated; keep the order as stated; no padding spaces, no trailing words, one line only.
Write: 40,mL
